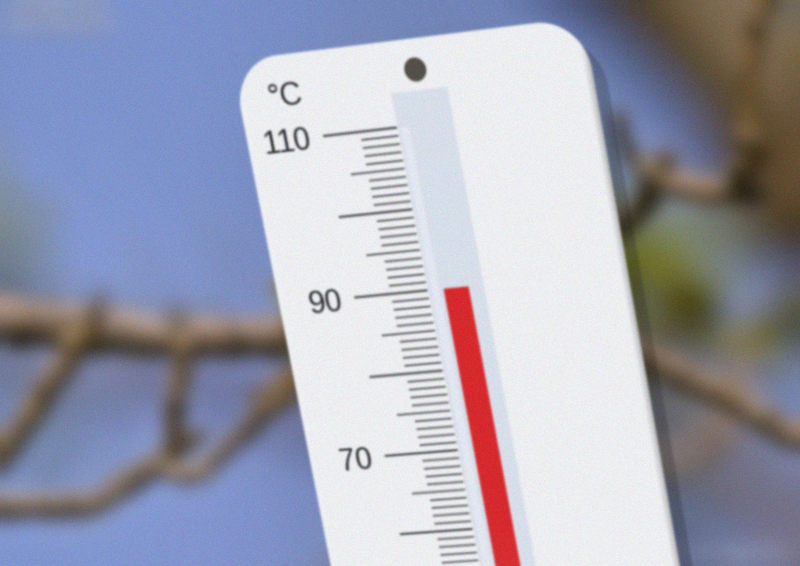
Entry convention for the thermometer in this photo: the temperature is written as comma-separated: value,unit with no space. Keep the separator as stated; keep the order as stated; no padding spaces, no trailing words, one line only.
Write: 90,°C
